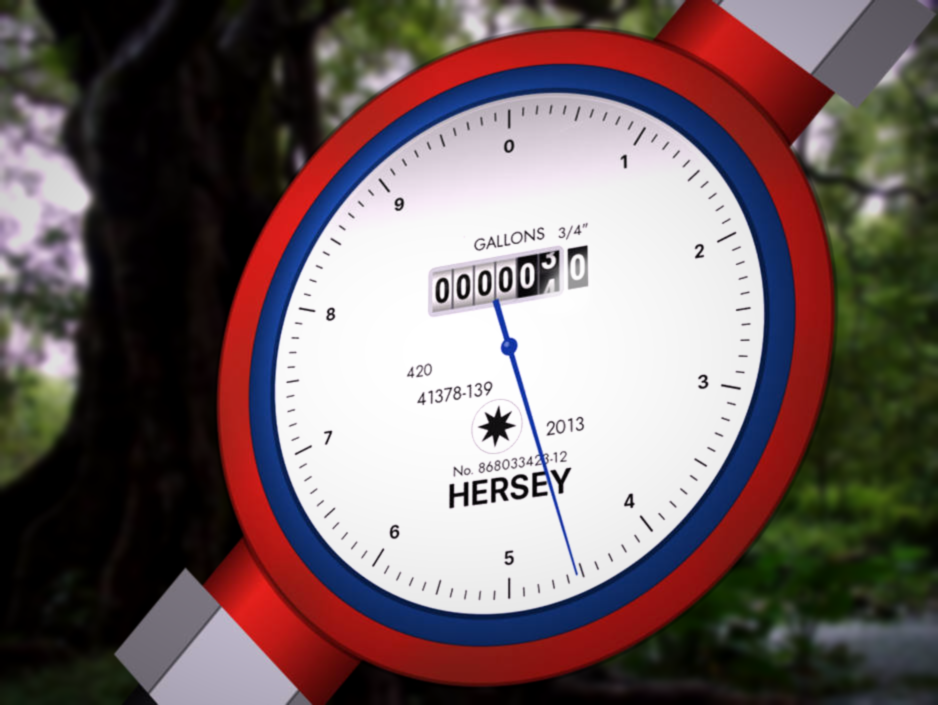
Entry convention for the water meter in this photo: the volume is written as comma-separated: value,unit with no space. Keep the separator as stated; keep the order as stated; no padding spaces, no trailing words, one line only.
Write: 34.5,gal
